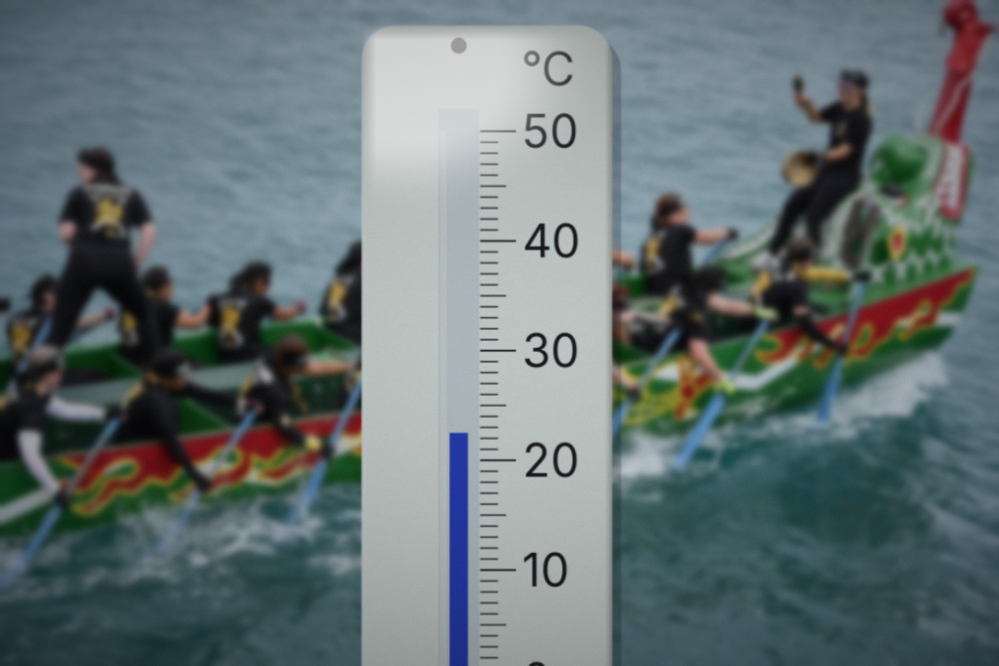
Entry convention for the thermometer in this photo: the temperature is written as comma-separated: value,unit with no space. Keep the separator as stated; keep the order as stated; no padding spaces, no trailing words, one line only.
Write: 22.5,°C
